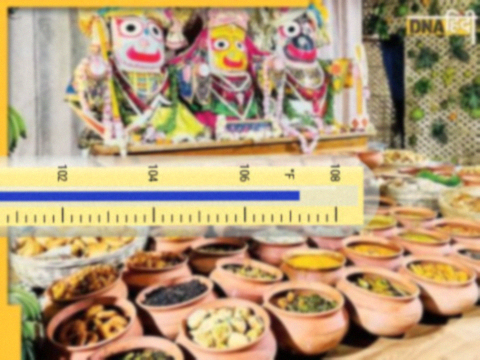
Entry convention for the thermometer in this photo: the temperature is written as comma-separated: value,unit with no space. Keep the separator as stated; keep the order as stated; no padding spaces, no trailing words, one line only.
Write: 107.2,°F
